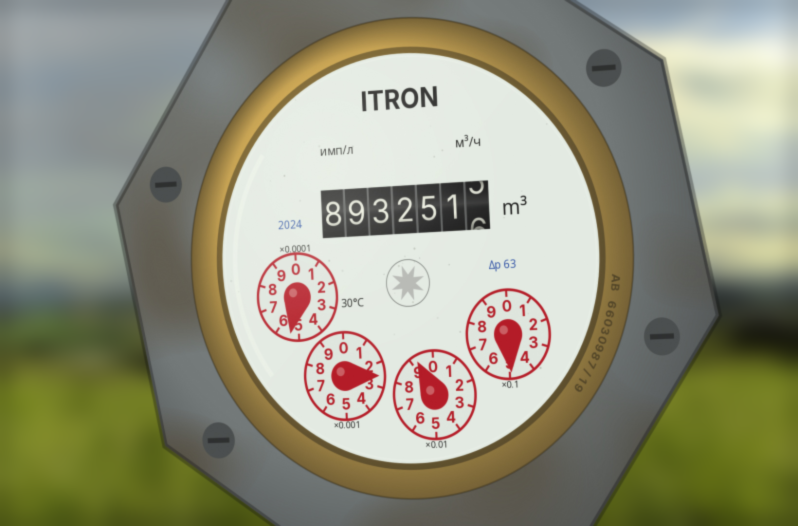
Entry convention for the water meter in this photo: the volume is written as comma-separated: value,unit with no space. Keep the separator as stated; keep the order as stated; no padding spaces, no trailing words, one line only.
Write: 8932515.4925,m³
